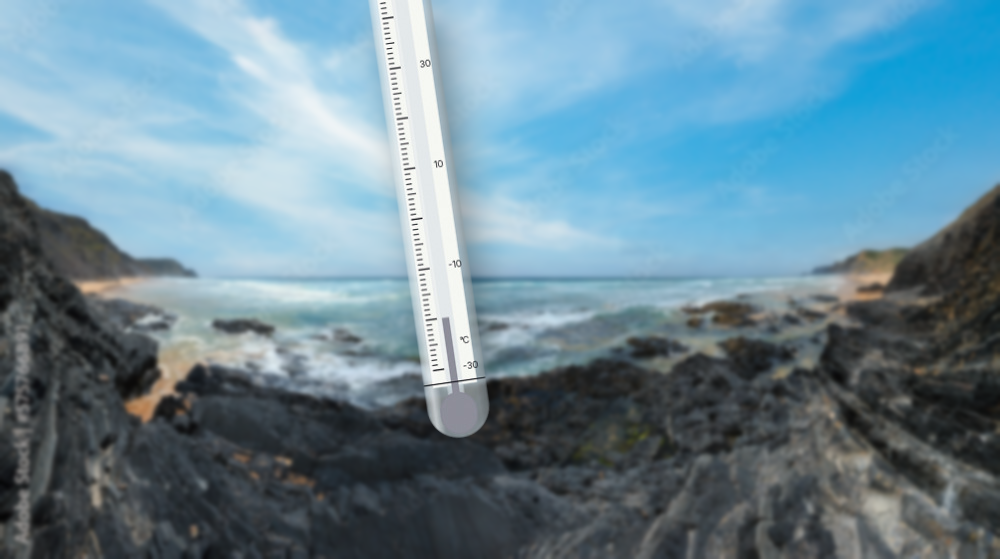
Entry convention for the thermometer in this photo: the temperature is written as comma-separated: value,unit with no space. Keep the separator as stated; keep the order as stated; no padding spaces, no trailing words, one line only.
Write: -20,°C
